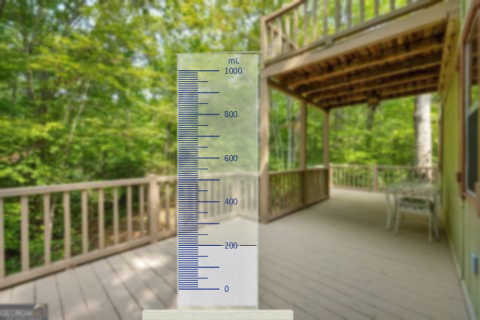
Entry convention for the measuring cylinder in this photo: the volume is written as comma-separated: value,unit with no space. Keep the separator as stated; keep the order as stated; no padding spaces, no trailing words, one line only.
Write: 200,mL
